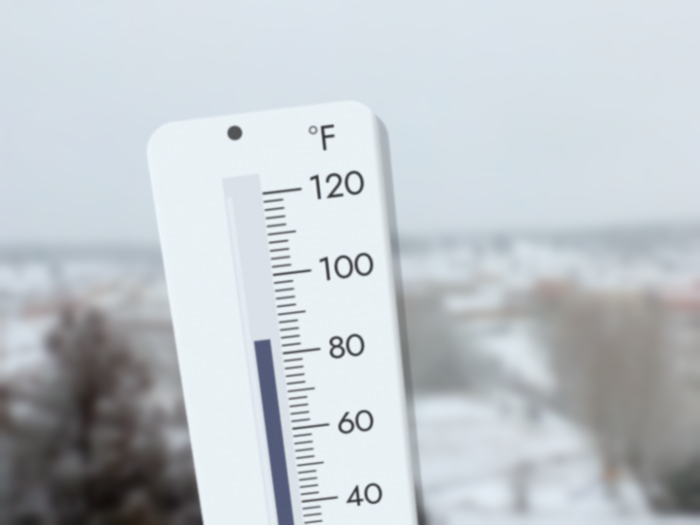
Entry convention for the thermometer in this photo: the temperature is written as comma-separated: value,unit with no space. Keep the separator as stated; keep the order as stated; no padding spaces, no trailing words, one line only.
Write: 84,°F
